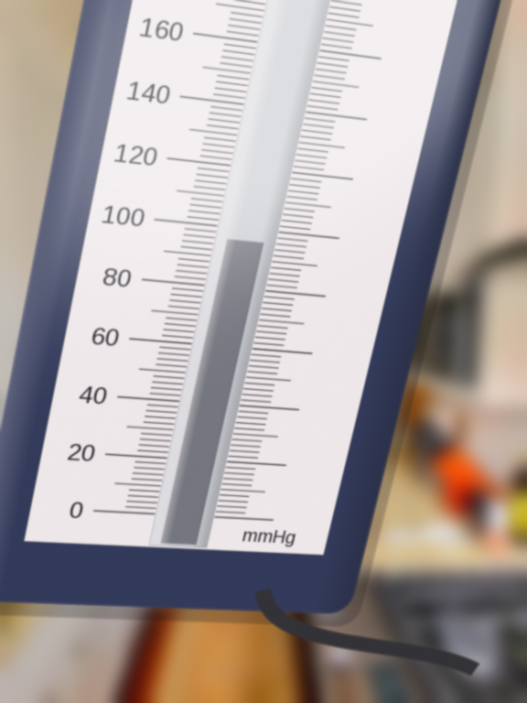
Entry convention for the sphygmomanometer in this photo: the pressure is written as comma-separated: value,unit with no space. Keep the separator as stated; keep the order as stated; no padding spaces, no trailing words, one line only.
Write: 96,mmHg
